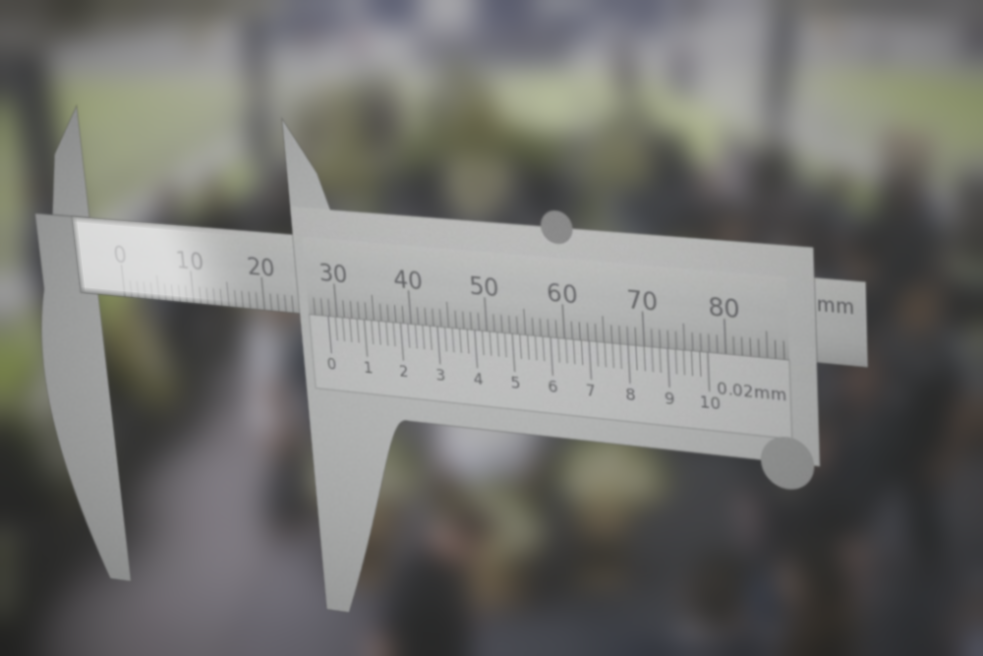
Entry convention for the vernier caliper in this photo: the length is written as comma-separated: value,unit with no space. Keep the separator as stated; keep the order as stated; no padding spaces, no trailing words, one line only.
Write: 28.8,mm
